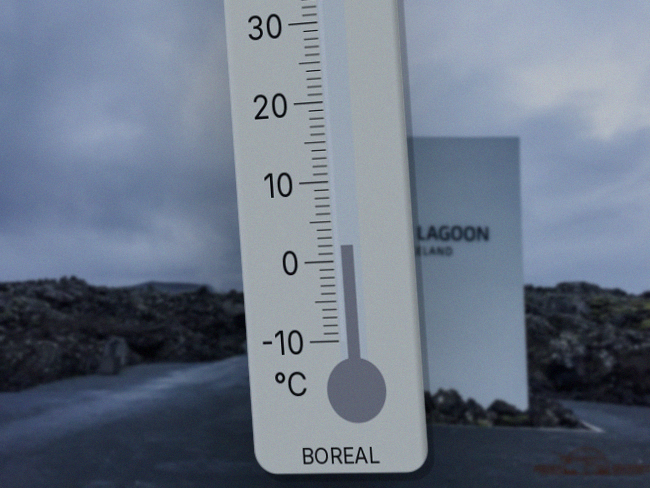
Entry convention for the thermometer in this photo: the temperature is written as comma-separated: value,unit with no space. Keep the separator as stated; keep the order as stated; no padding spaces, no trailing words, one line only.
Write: 2,°C
